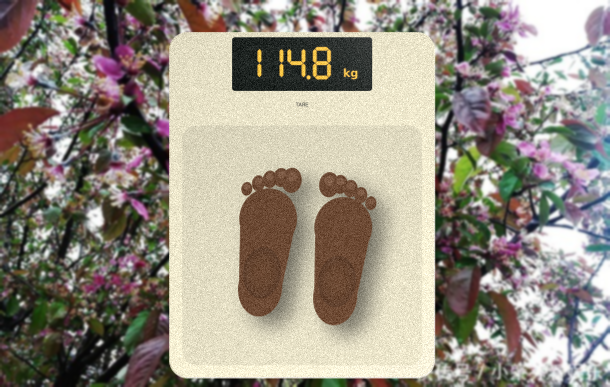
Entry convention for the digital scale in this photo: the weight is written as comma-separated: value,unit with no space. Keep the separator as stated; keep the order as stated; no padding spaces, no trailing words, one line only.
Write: 114.8,kg
